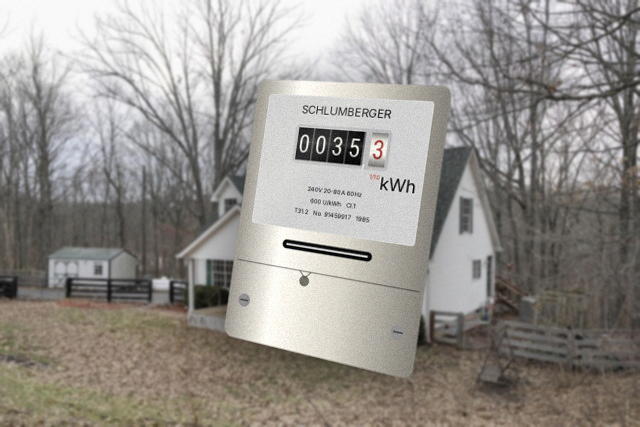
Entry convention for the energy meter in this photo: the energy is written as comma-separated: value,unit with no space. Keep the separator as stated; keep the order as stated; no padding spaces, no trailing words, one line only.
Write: 35.3,kWh
